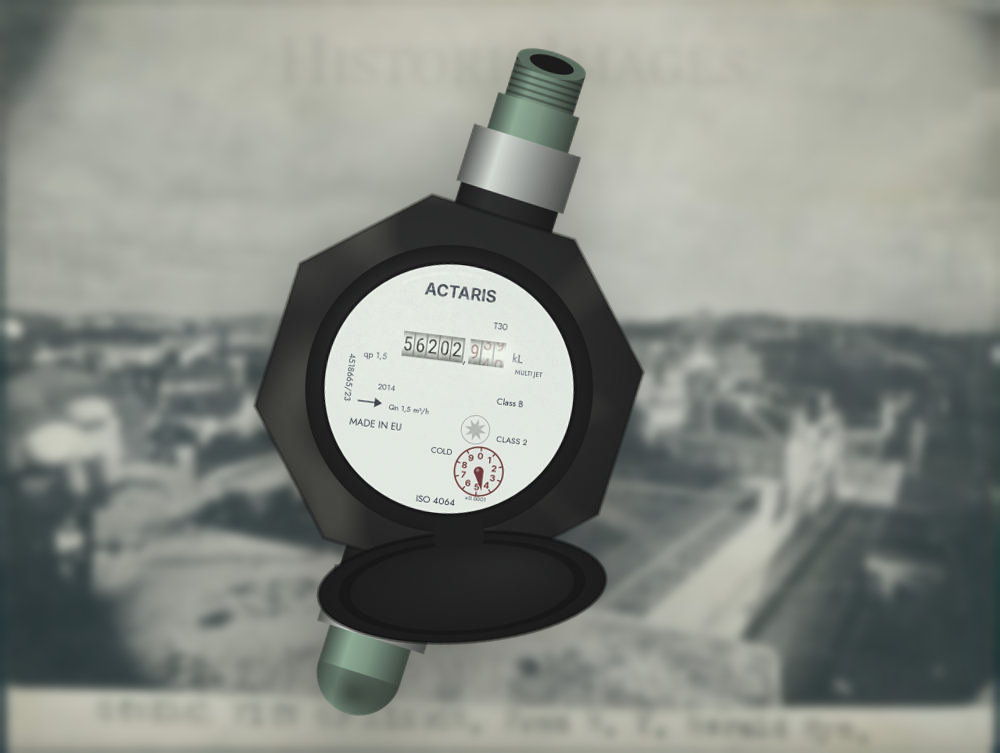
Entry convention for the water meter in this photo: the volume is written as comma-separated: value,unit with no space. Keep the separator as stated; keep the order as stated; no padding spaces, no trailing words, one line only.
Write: 56202.9394,kL
